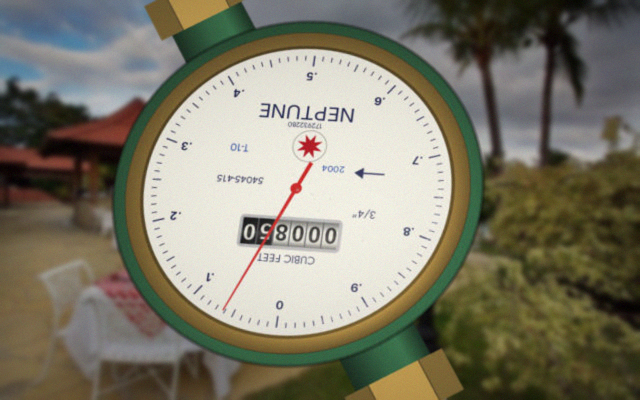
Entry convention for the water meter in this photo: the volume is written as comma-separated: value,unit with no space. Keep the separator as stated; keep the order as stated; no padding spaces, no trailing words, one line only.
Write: 850.06,ft³
